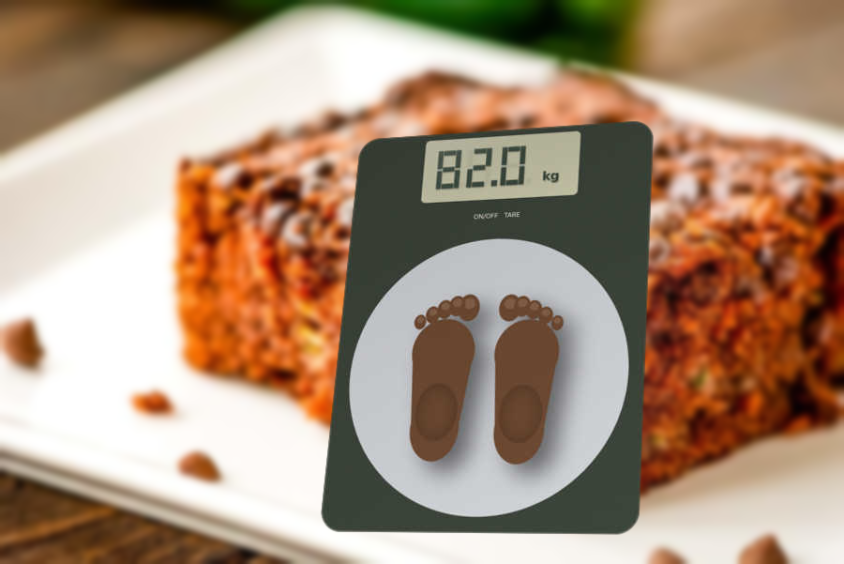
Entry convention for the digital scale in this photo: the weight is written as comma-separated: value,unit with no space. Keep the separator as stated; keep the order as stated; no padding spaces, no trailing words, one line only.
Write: 82.0,kg
